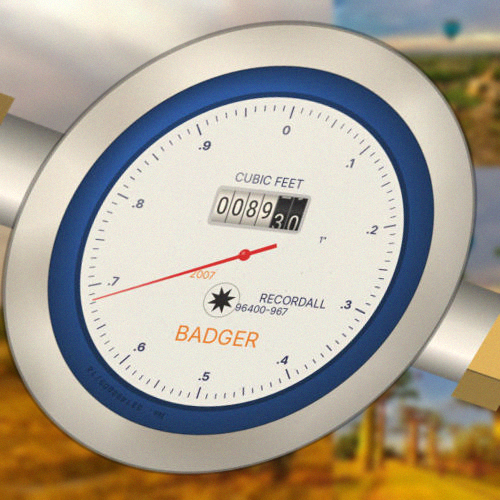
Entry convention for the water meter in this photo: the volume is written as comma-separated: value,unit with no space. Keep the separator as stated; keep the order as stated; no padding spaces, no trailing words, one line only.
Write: 8929.68,ft³
